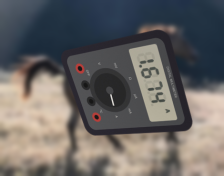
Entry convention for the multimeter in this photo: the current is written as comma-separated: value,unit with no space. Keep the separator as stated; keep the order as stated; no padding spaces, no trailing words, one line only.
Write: 1.674,A
